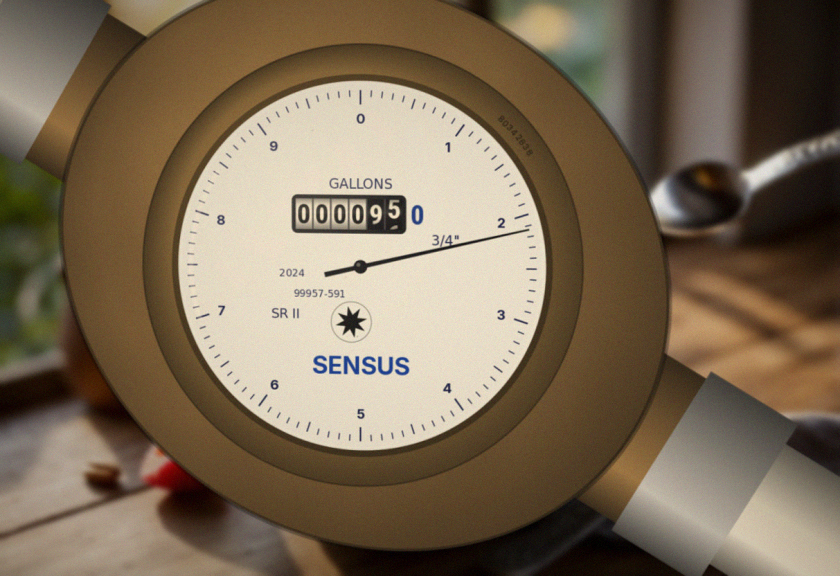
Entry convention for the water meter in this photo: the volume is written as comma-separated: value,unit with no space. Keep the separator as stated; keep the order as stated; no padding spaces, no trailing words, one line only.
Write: 952.1,gal
